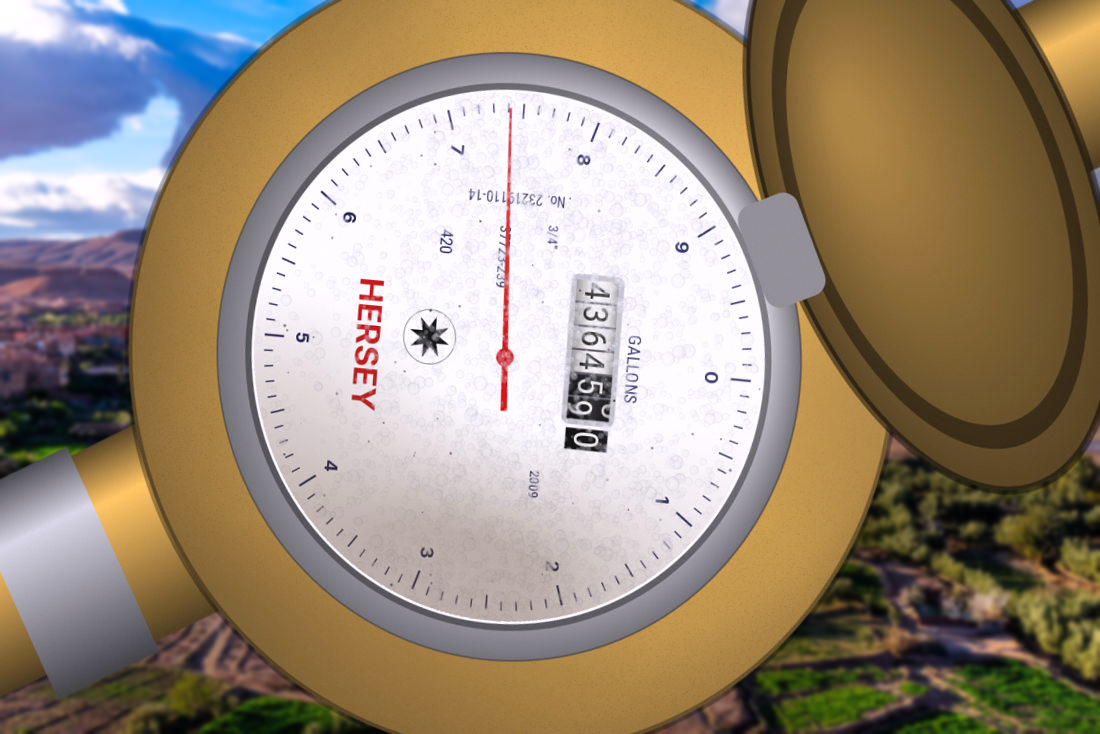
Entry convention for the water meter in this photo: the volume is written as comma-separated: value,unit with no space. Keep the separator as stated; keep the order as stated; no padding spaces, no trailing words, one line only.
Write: 4364587.4,gal
